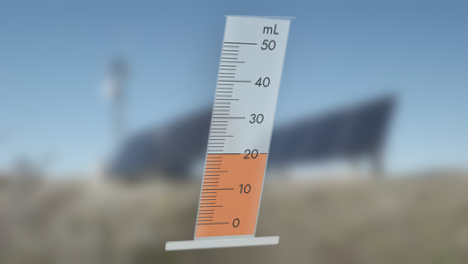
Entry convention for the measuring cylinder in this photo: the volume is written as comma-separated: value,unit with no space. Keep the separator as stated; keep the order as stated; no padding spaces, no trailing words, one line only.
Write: 20,mL
